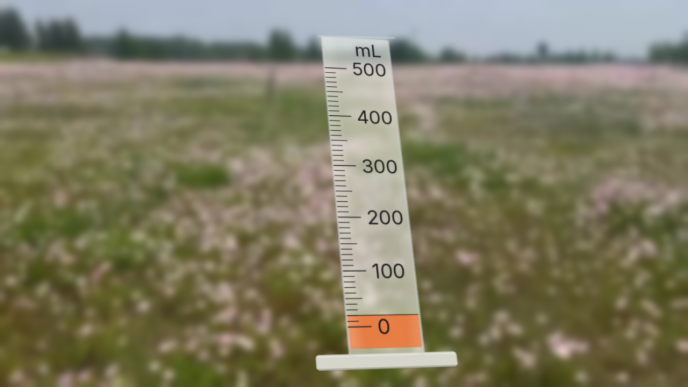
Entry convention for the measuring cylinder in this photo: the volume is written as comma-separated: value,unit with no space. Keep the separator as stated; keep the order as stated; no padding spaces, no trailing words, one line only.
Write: 20,mL
